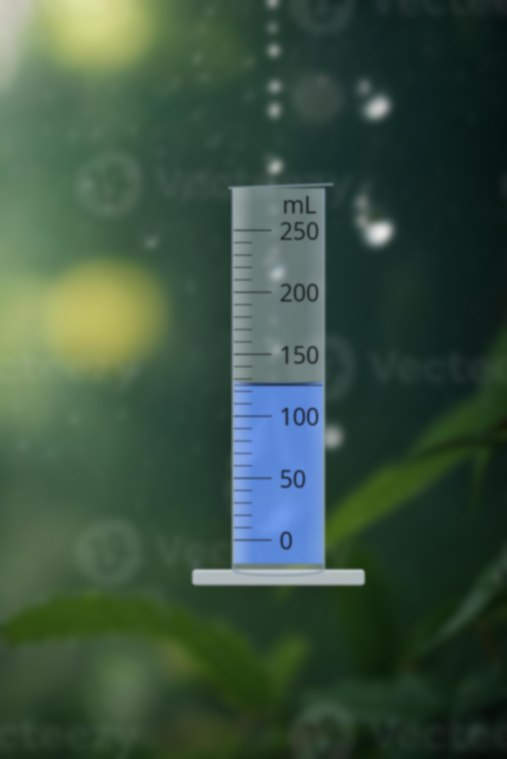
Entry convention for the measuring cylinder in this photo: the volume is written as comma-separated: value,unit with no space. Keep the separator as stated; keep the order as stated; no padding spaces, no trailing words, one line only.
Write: 125,mL
